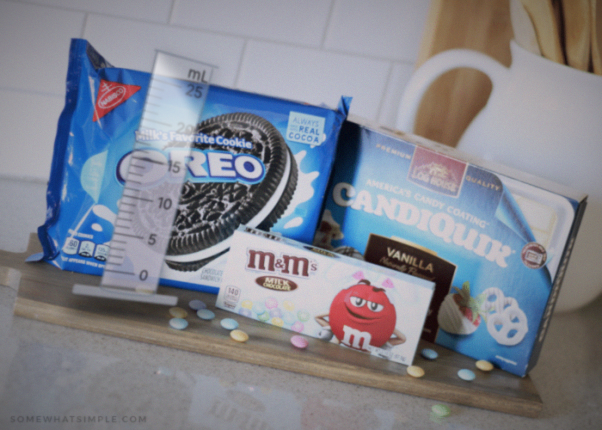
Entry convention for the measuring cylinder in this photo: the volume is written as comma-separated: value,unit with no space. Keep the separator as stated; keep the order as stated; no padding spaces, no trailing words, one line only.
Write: 15,mL
